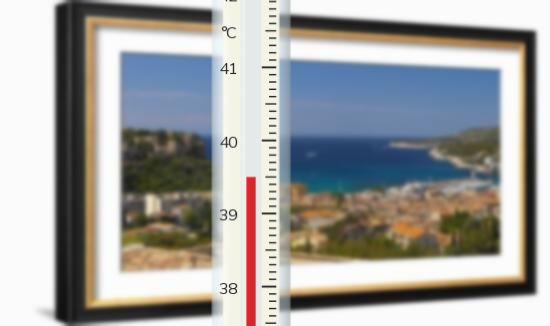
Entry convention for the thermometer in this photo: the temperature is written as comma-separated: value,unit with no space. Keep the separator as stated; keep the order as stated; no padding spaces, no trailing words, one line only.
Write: 39.5,°C
